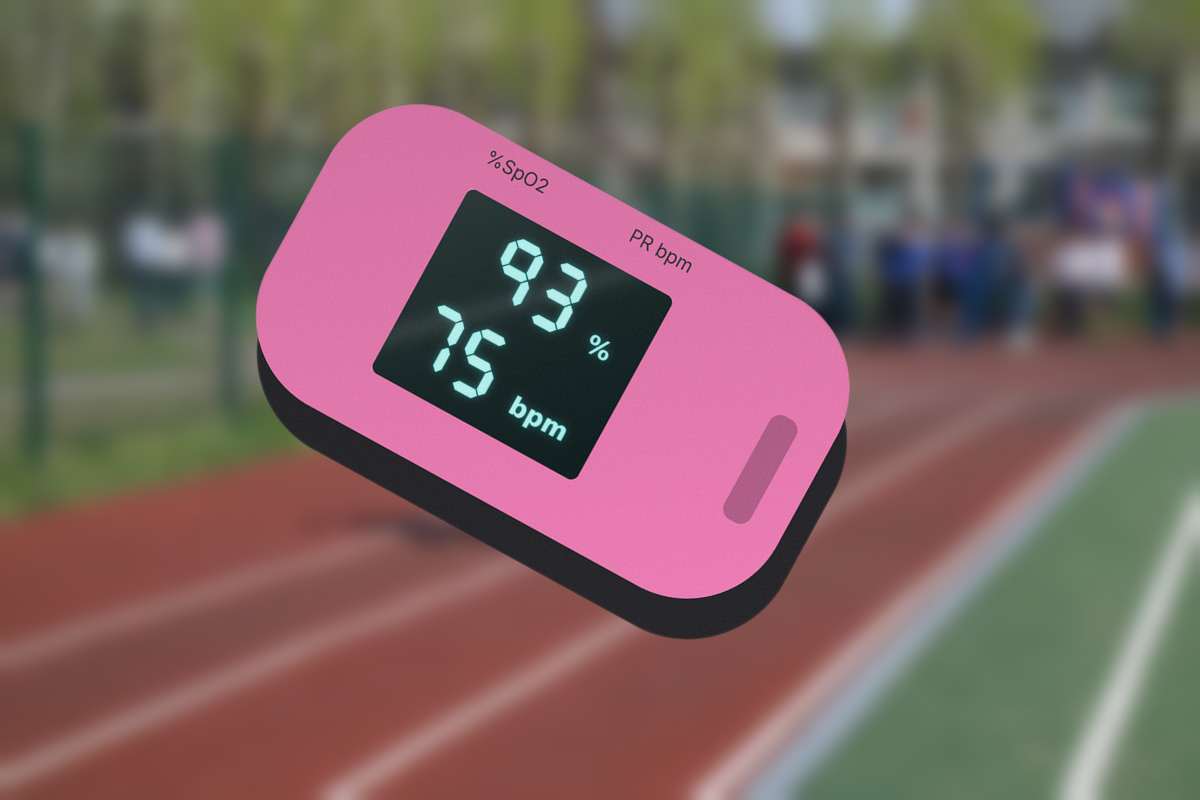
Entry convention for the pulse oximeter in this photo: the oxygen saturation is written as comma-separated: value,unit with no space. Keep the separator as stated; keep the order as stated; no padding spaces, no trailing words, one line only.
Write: 93,%
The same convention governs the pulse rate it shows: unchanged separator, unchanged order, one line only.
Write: 75,bpm
